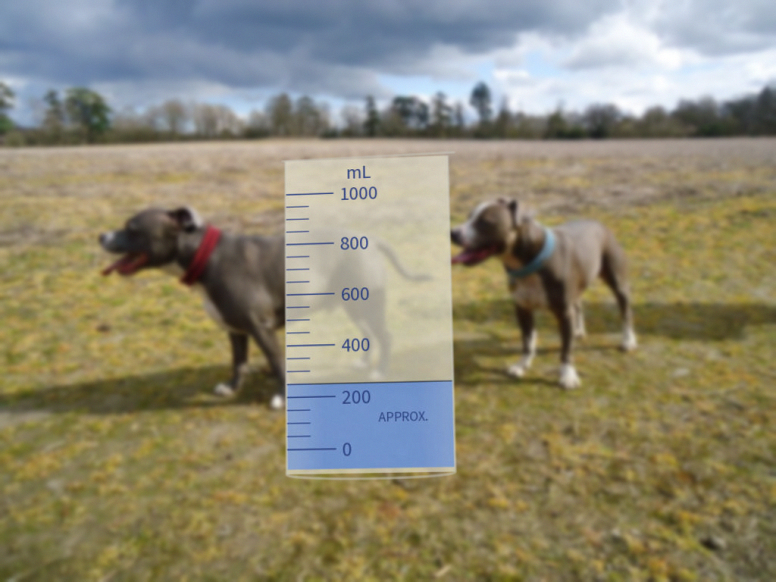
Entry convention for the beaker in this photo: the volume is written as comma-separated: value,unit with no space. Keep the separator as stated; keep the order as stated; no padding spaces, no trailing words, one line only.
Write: 250,mL
